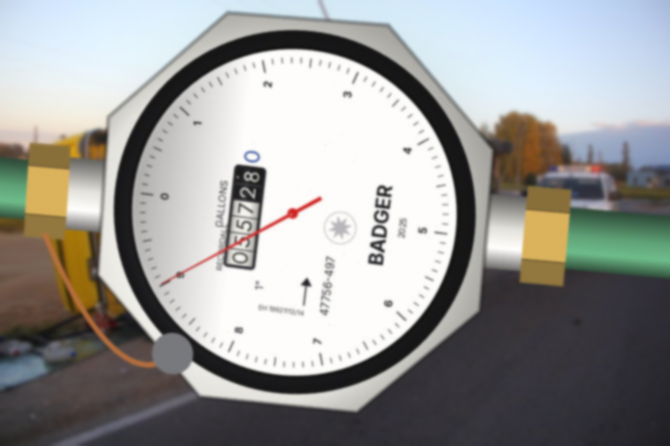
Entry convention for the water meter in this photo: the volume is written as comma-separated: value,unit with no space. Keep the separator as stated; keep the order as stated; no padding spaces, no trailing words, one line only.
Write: 557279.0,gal
